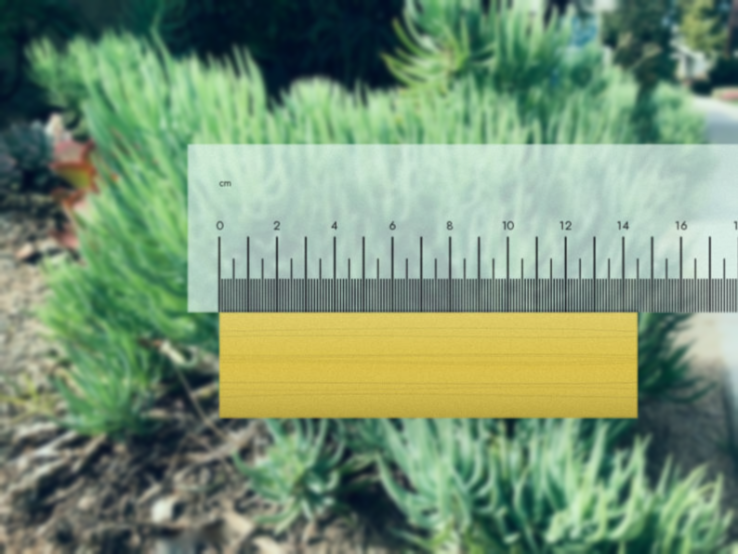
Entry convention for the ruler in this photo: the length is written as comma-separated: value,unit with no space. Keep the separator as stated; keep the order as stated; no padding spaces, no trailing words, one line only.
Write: 14.5,cm
